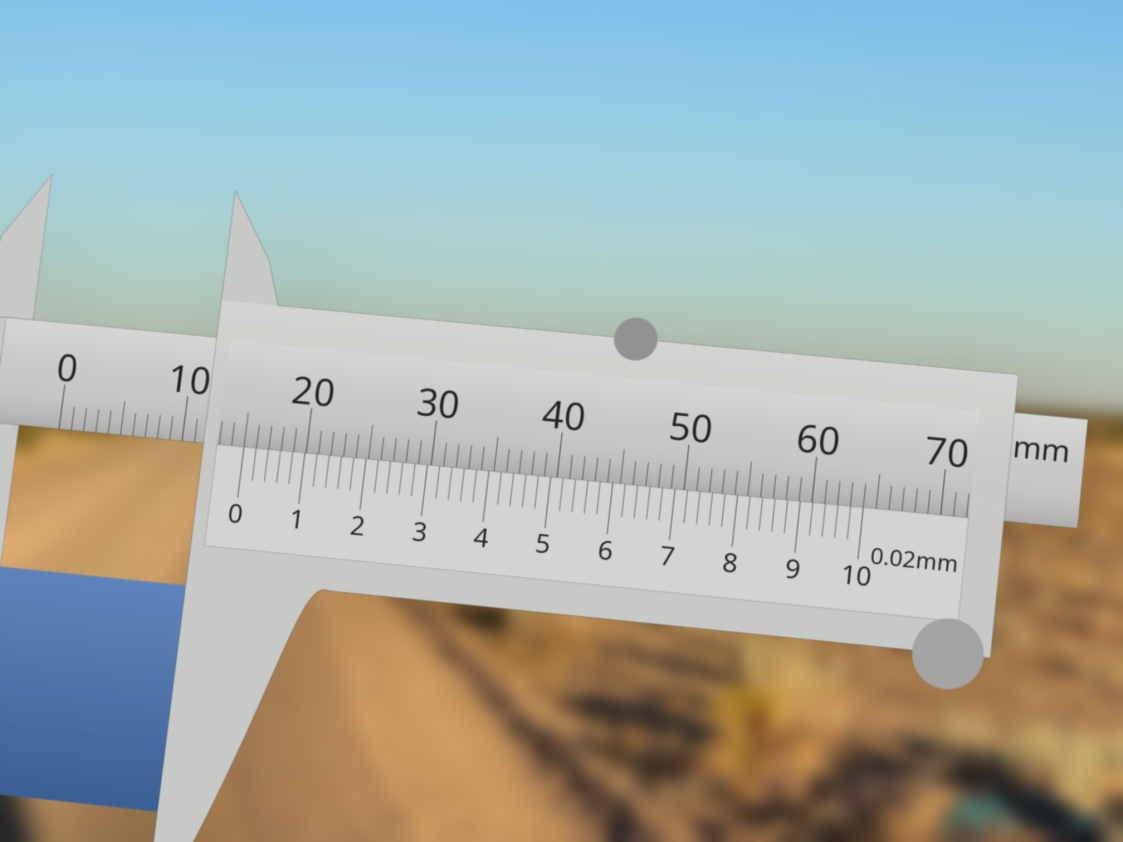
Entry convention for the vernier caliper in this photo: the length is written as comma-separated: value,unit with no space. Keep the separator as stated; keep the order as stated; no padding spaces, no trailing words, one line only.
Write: 15.0,mm
